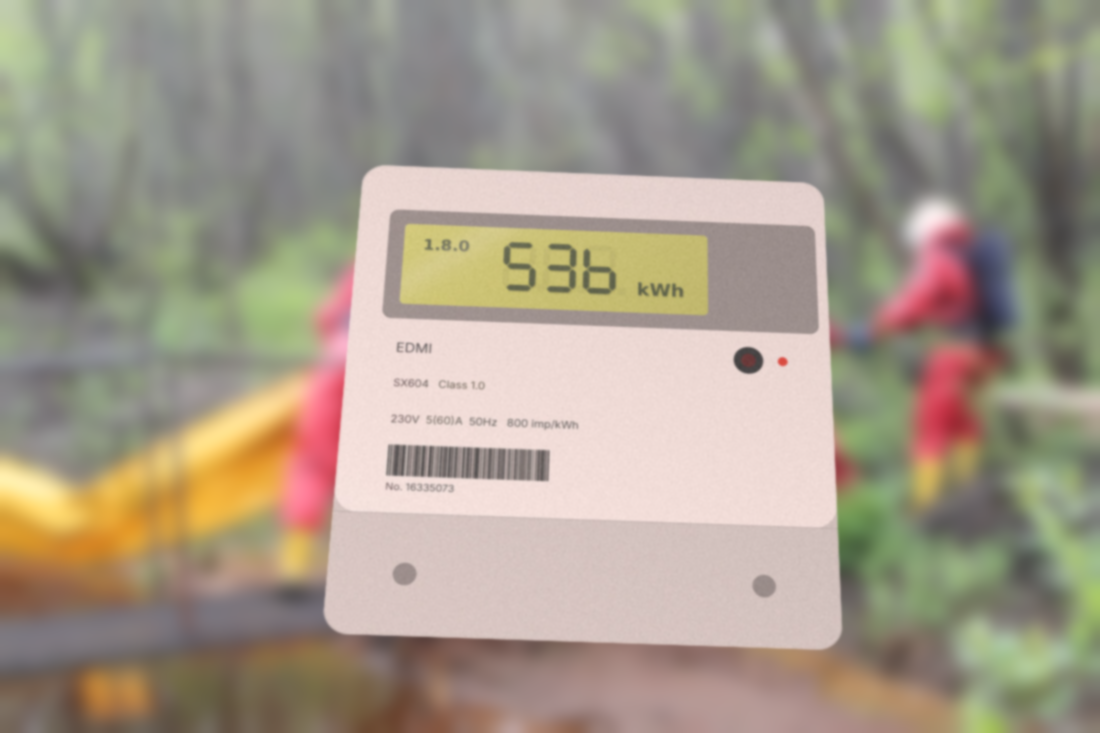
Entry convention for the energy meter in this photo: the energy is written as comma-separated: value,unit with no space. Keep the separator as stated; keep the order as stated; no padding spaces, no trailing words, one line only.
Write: 536,kWh
